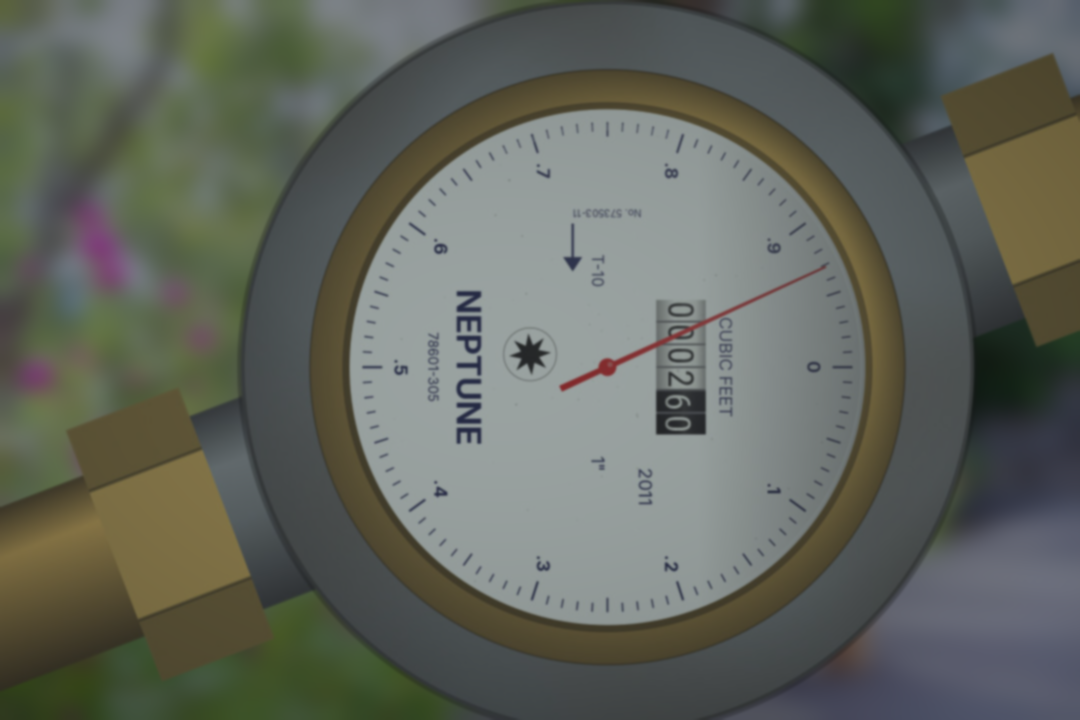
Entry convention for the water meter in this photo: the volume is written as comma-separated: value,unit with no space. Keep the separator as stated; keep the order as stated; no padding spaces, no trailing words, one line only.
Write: 259.93,ft³
